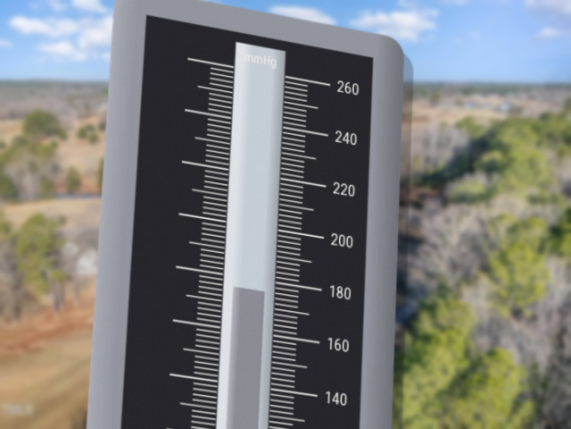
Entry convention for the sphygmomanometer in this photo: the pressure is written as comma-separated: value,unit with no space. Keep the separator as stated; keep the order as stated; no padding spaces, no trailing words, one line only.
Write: 176,mmHg
